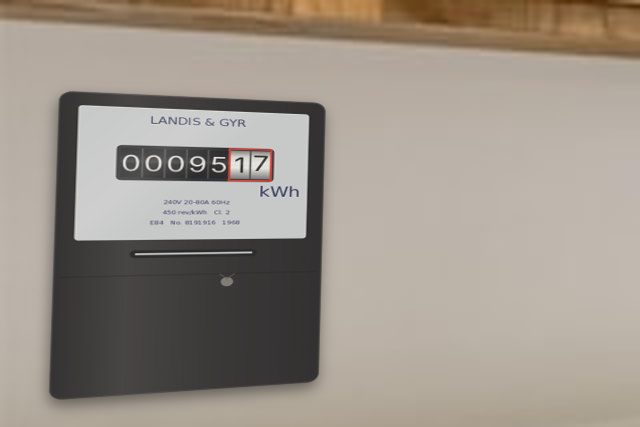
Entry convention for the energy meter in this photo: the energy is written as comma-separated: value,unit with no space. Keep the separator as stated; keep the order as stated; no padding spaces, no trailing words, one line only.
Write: 95.17,kWh
